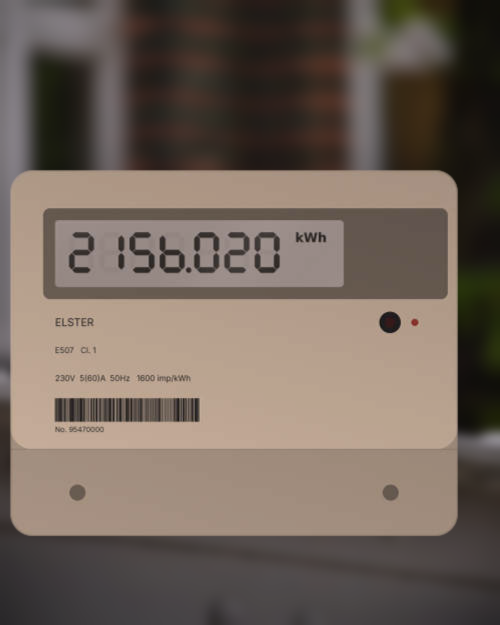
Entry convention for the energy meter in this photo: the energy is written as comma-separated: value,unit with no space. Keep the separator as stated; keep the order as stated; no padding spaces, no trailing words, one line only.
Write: 2156.020,kWh
